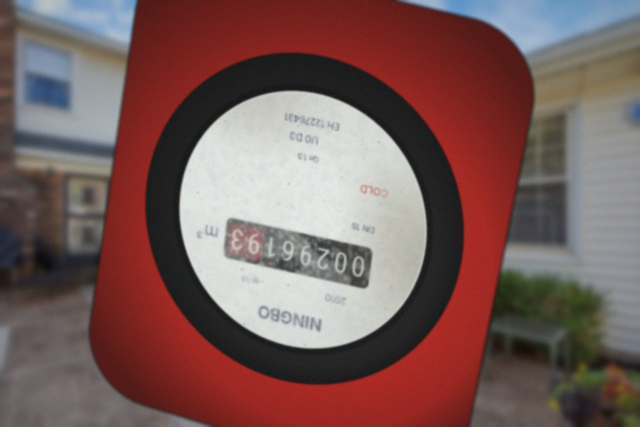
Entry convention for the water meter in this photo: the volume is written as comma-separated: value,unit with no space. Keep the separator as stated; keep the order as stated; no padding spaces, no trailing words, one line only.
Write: 2961.93,m³
